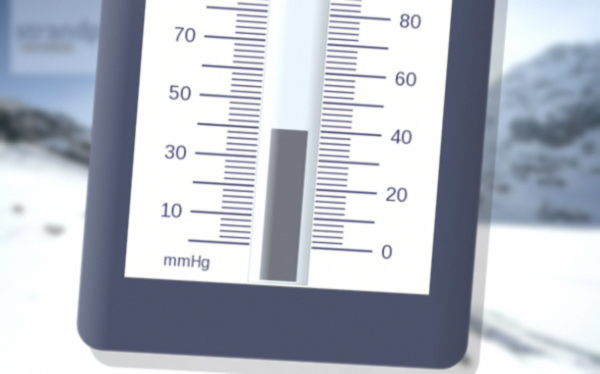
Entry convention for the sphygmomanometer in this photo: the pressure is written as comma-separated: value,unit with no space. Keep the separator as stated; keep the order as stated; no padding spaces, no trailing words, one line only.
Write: 40,mmHg
